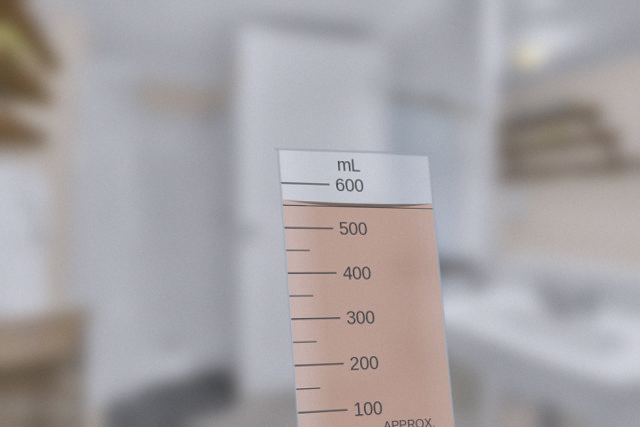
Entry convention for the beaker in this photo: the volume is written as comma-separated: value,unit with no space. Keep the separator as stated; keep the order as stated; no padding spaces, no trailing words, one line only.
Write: 550,mL
